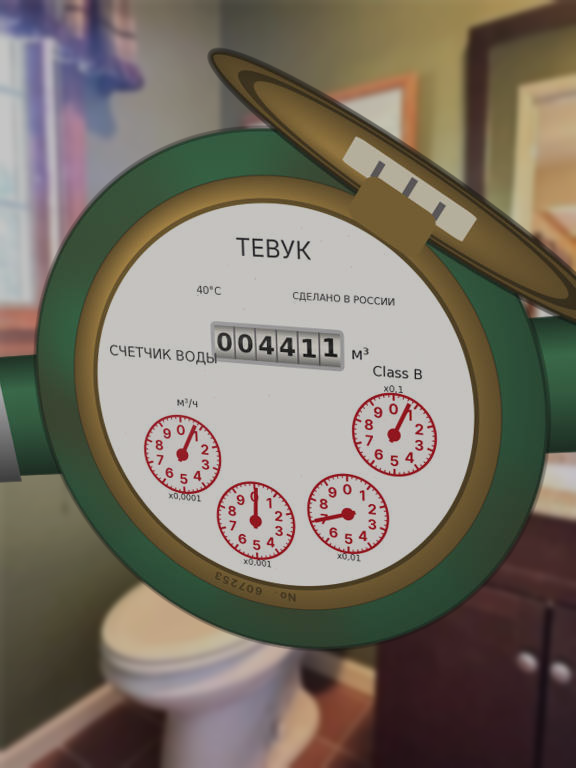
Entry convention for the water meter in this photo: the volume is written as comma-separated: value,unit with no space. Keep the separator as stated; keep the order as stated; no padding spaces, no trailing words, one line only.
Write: 4411.0700,m³
